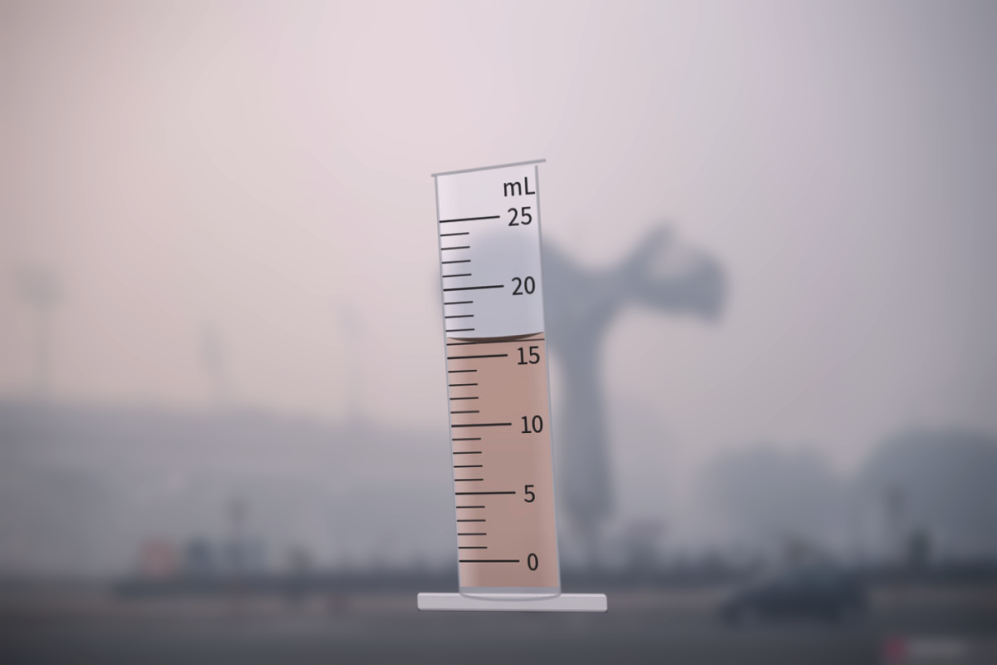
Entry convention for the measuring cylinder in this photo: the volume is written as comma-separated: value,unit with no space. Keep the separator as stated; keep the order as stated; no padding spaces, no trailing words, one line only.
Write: 16,mL
